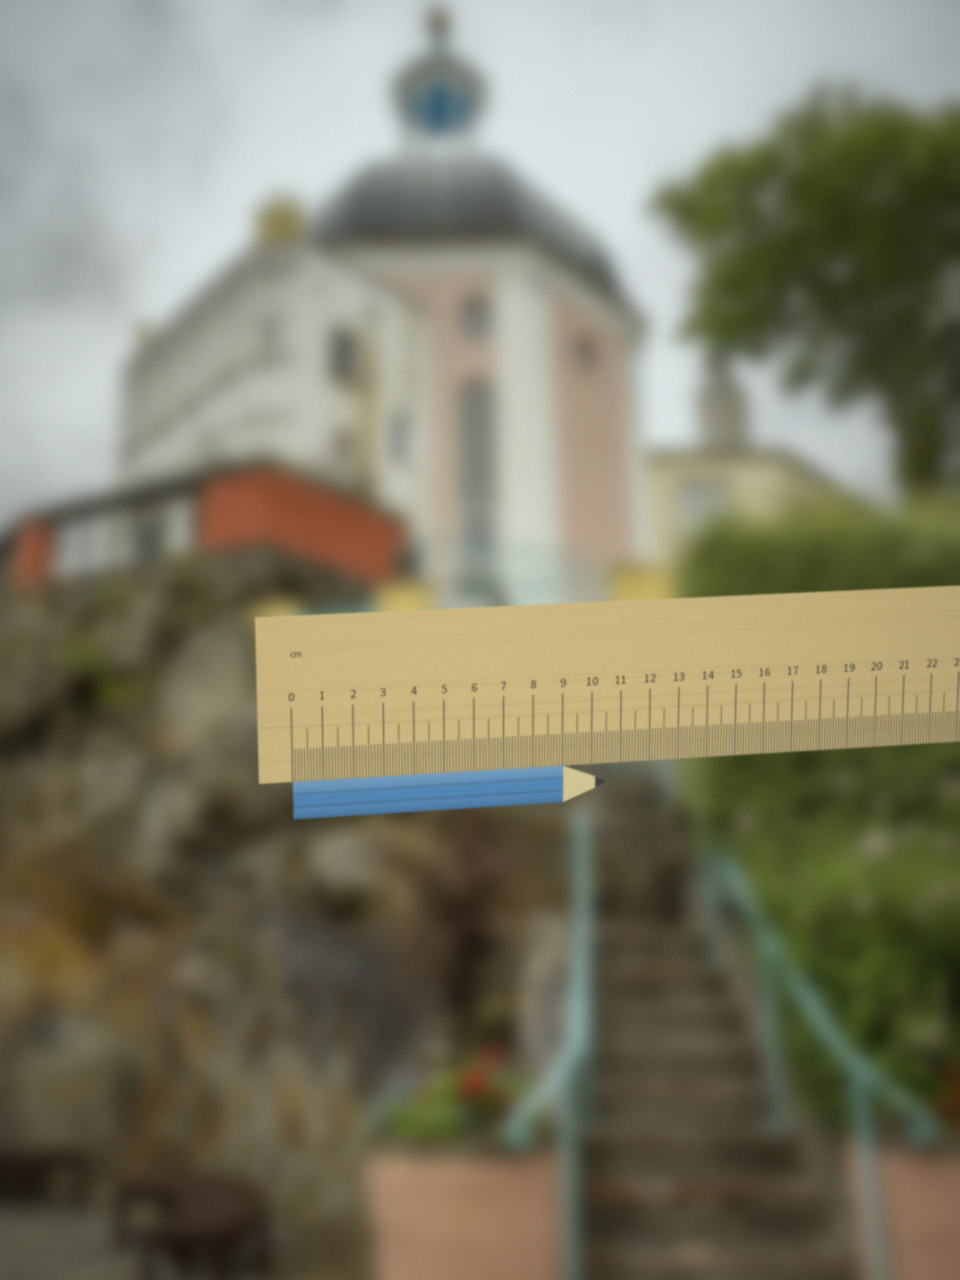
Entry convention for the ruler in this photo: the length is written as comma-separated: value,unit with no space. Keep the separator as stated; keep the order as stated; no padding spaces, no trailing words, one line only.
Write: 10.5,cm
